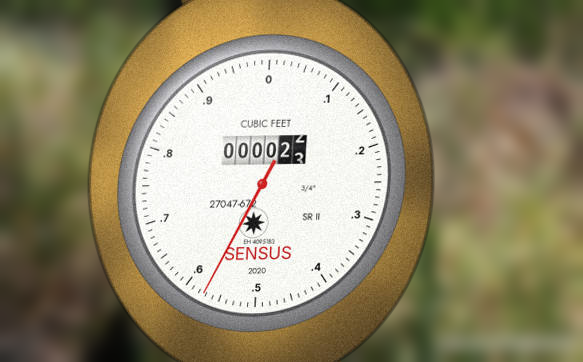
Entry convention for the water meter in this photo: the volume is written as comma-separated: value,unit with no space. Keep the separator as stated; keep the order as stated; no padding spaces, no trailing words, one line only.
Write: 22.57,ft³
